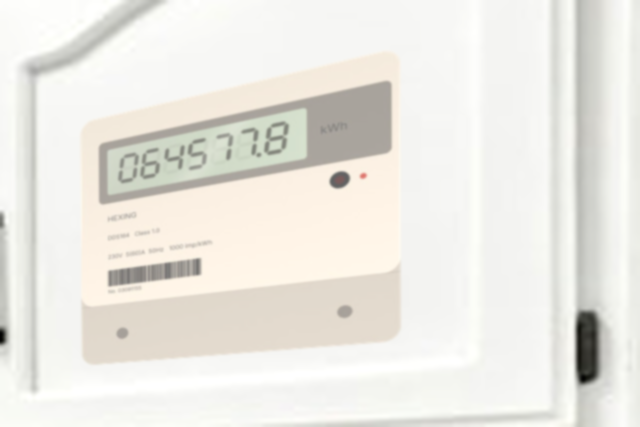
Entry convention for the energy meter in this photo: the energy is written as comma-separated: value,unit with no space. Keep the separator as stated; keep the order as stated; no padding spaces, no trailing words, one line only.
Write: 64577.8,kWh
